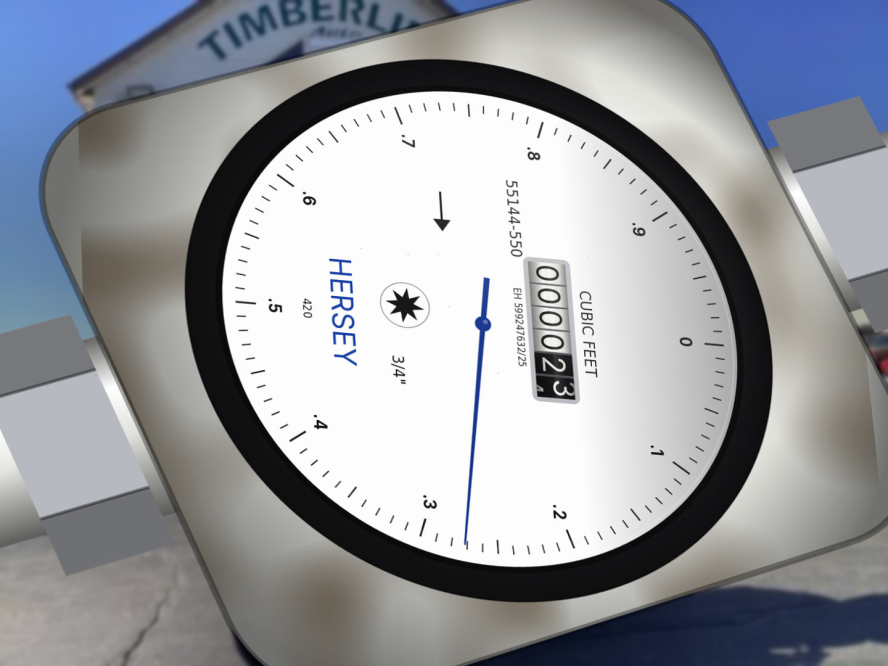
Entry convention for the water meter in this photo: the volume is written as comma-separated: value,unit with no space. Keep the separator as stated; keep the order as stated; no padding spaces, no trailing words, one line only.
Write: 23.27,ft³
